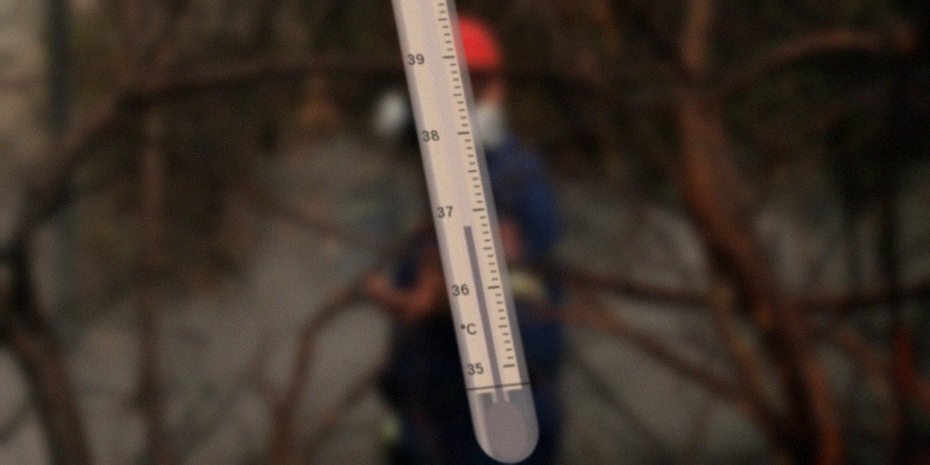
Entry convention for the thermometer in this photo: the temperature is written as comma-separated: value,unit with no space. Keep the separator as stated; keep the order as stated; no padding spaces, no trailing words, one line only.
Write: 36.8,°C
